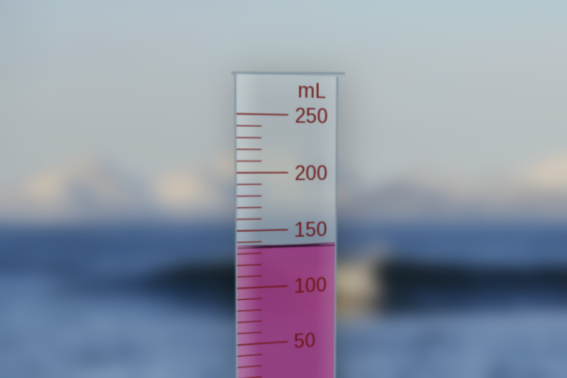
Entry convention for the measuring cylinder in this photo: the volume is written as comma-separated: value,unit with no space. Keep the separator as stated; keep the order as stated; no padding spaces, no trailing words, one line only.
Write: 135,mL
